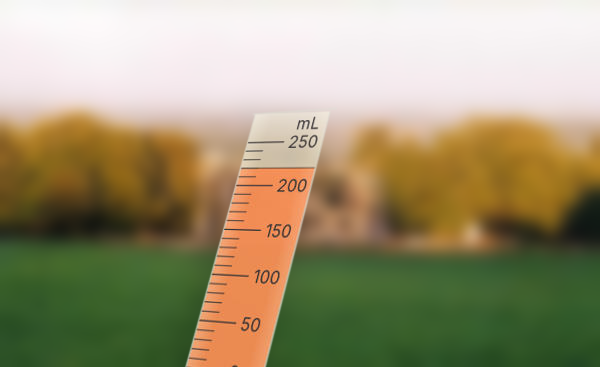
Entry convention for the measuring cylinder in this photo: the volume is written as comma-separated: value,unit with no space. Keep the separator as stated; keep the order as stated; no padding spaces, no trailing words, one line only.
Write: 220,mL
